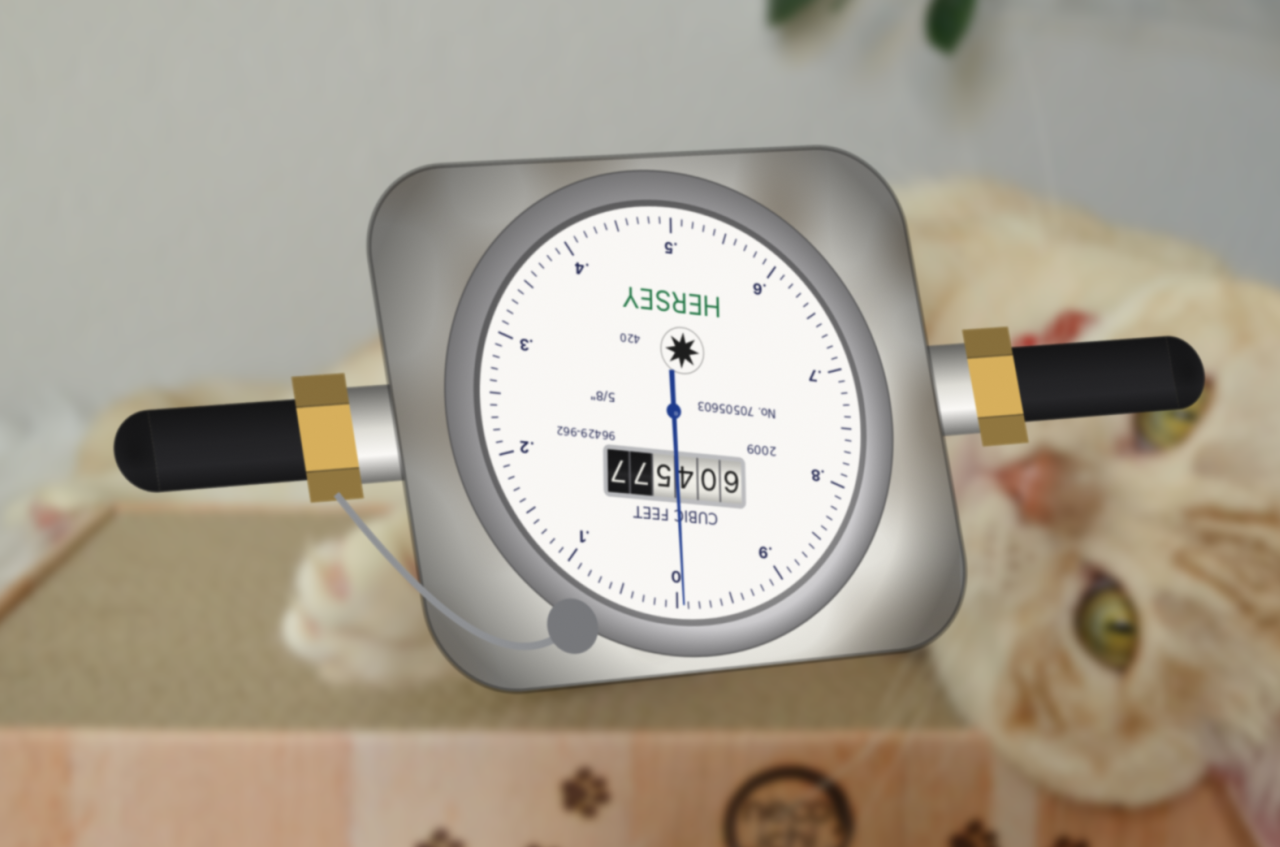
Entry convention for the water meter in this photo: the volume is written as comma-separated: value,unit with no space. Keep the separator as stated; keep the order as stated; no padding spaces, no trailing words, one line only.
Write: 604576.99,ft³
